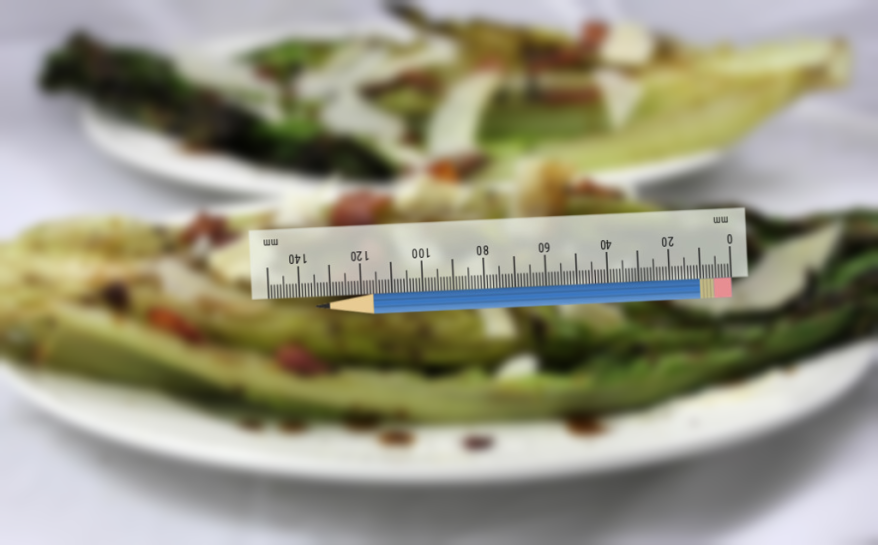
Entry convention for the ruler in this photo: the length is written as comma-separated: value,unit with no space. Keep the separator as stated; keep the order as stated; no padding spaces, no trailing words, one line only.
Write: 135,mm
